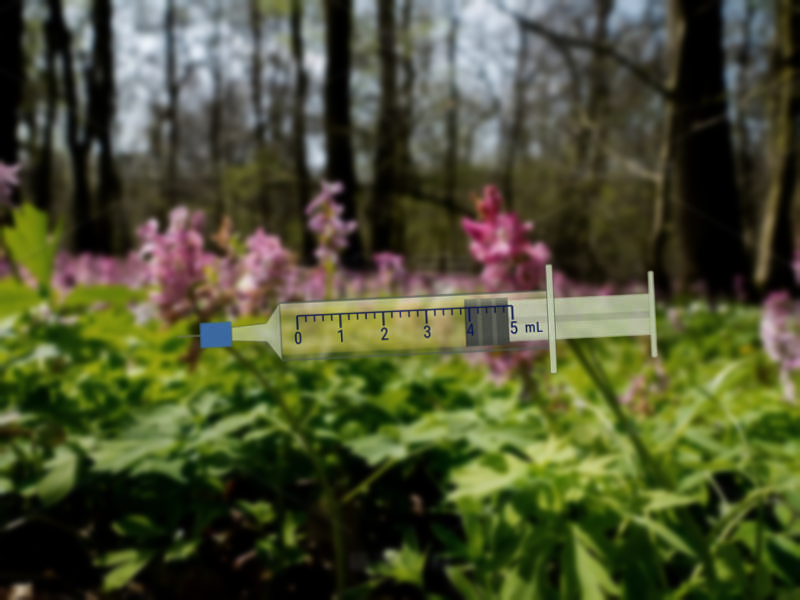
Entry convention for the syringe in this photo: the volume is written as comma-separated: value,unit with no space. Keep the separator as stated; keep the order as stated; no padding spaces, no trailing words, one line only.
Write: 3.9,mL
